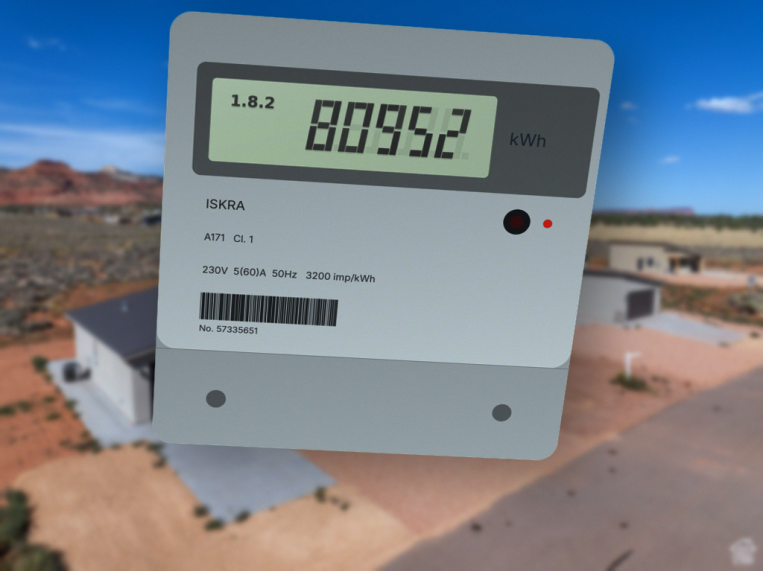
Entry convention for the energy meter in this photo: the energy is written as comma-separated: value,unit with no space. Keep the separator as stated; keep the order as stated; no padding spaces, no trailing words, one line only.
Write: 80952,kWh
